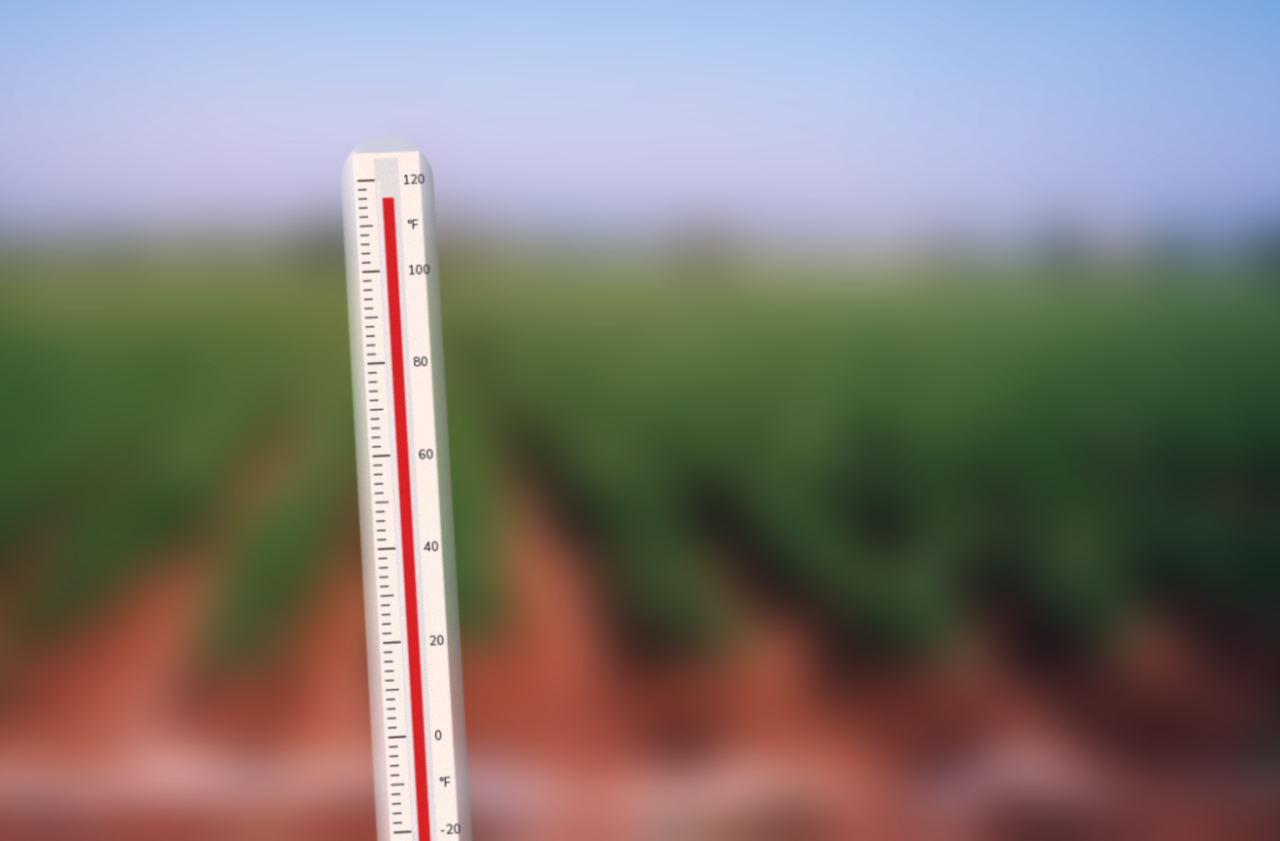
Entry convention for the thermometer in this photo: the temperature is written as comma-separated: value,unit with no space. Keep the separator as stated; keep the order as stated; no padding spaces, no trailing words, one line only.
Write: 116,°F
